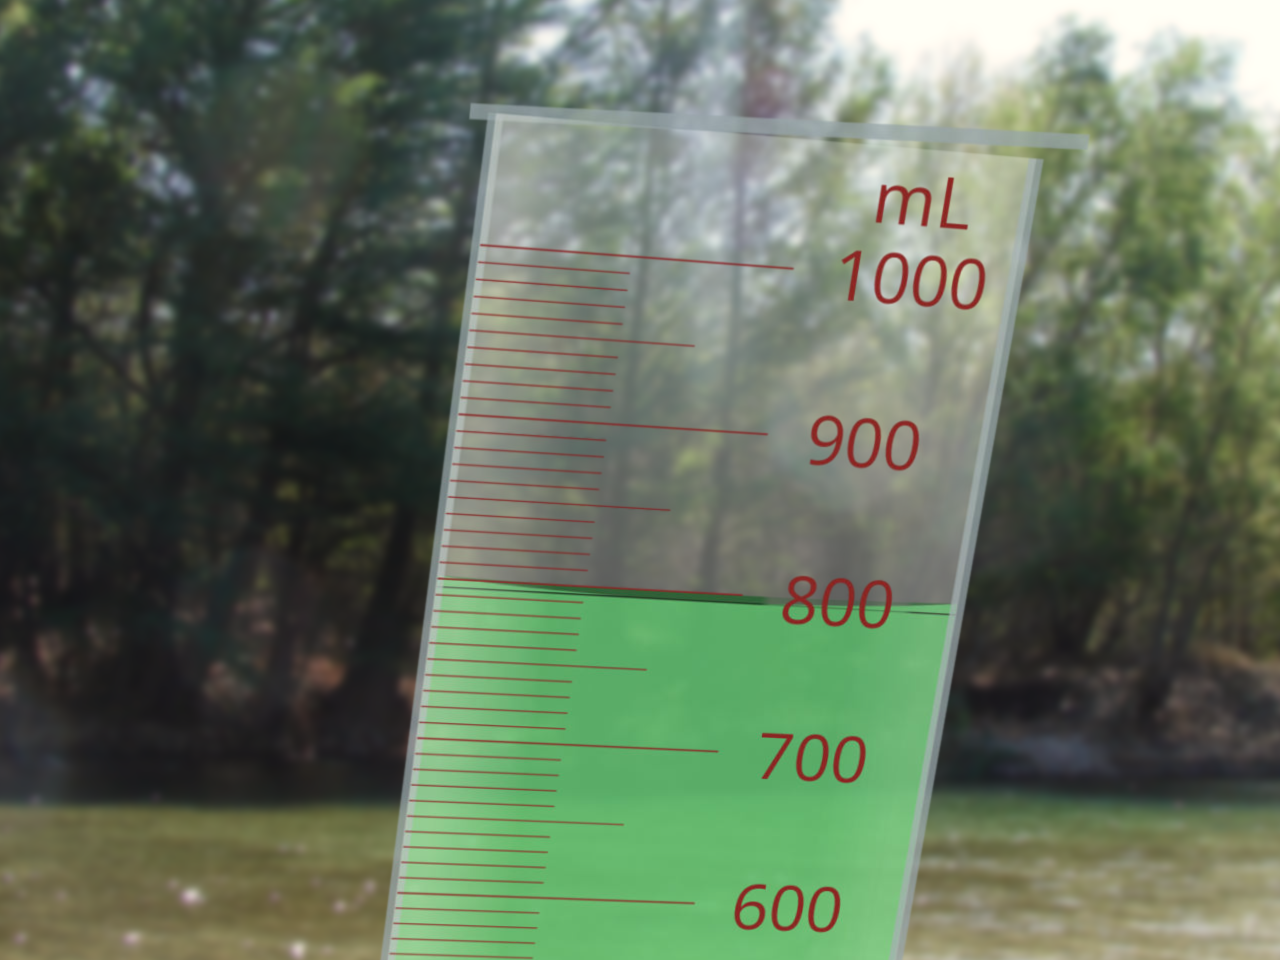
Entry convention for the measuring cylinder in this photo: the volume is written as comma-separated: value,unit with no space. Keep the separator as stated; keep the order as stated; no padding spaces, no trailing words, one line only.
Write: 795,mL
